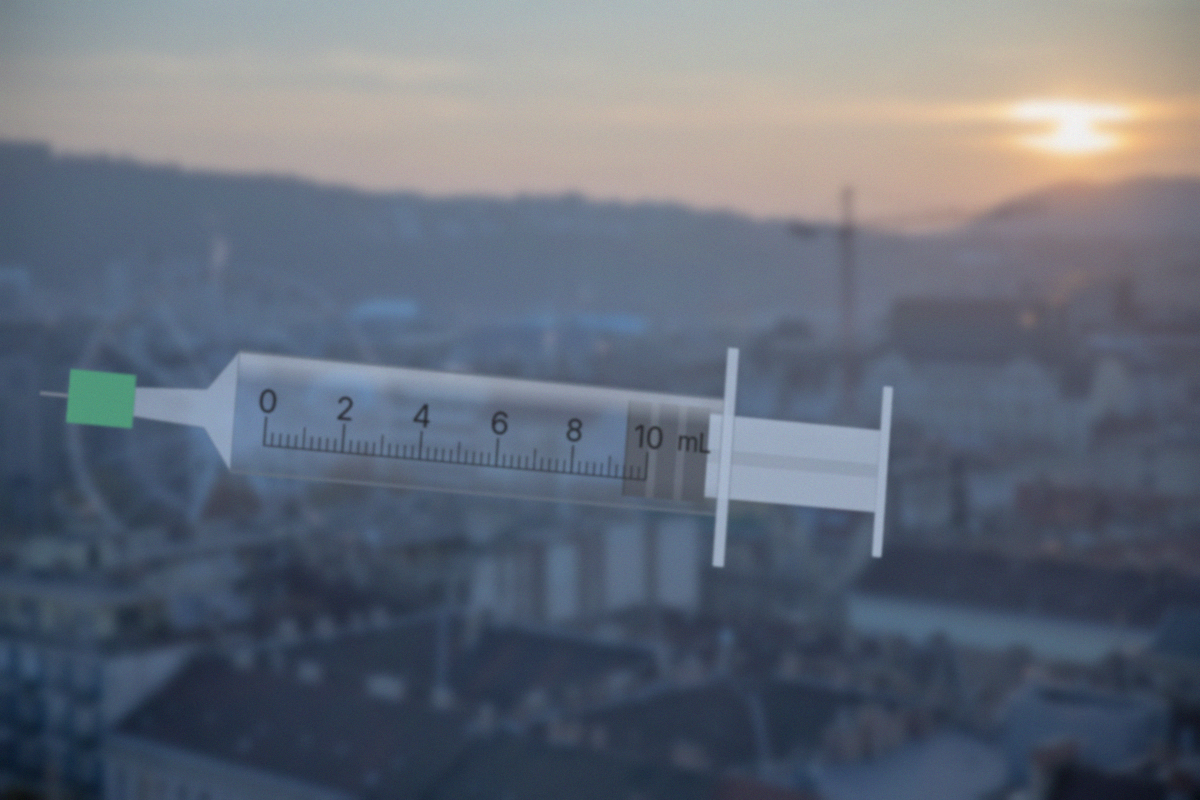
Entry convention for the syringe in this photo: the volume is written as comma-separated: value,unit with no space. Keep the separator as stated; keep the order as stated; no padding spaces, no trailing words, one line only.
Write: 9.4,mL
